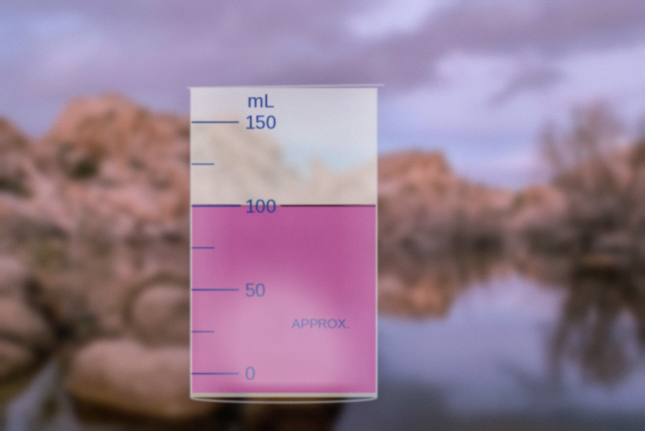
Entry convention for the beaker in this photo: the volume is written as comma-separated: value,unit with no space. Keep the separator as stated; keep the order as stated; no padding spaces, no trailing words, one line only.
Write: 100,mL
